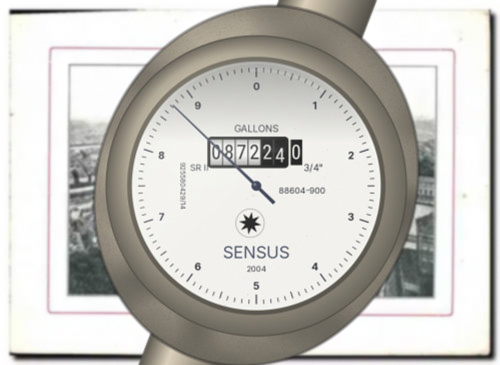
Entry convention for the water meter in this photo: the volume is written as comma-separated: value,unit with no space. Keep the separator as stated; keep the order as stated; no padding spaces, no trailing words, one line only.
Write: 872238.7,gal
